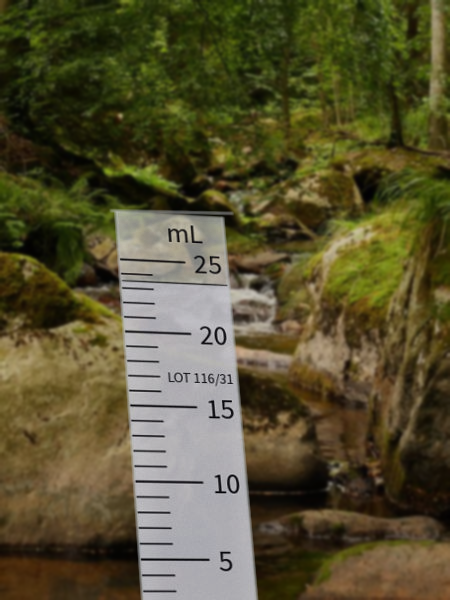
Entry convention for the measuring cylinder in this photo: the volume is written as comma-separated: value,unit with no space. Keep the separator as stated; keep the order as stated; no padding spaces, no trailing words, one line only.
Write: 23.5,mL
